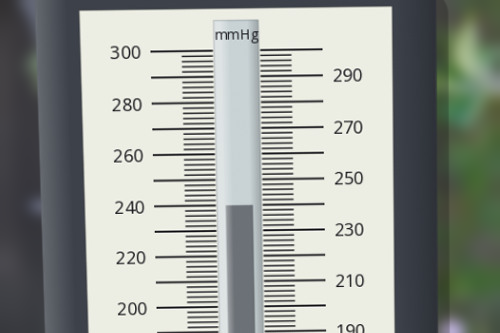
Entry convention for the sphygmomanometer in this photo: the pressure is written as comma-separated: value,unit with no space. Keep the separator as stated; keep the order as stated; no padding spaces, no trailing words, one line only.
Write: 240,mmHg
